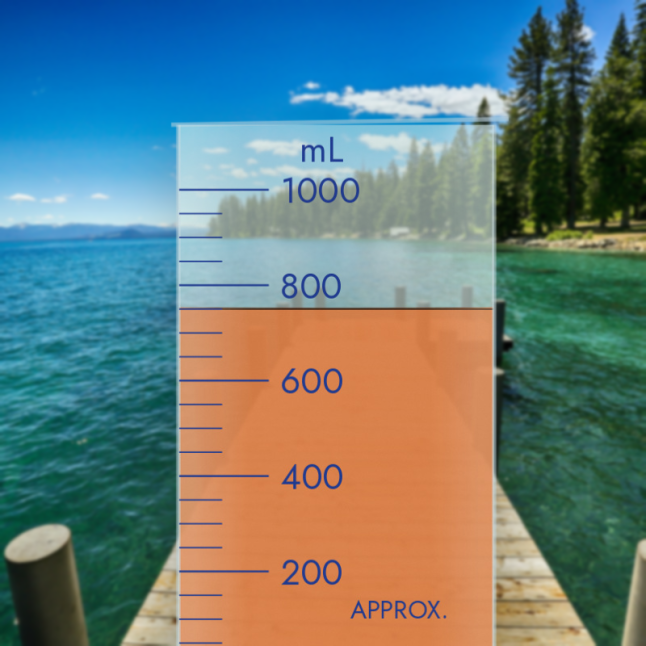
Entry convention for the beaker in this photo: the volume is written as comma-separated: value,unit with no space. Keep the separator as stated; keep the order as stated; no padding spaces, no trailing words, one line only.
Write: 750,mL
